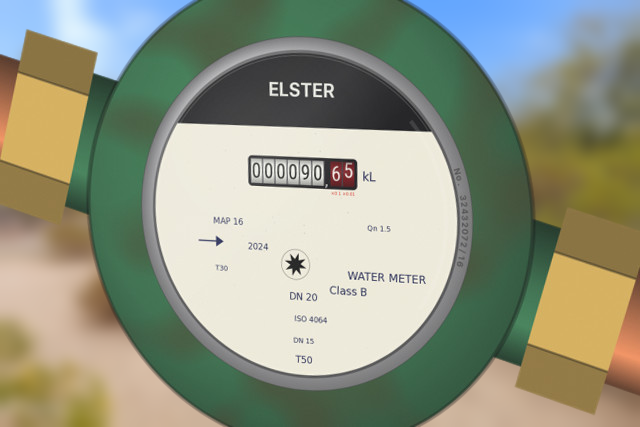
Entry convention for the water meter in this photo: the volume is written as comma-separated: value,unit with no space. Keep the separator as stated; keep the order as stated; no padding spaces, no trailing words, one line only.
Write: 90.65,kL
